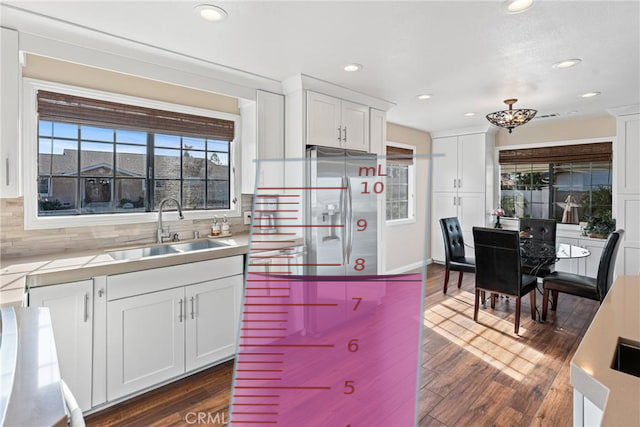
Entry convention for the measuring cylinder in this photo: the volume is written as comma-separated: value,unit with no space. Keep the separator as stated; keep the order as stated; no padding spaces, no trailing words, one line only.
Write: 7.6,mL
